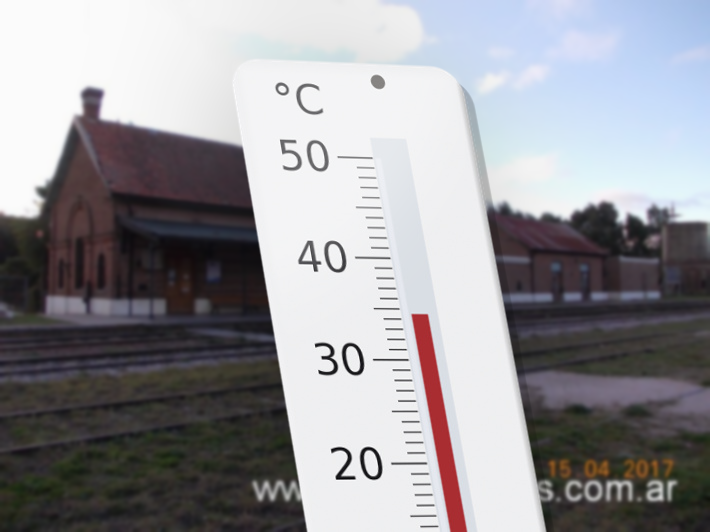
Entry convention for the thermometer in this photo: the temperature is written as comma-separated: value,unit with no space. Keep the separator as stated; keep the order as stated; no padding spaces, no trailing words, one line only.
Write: 34.5,°C
